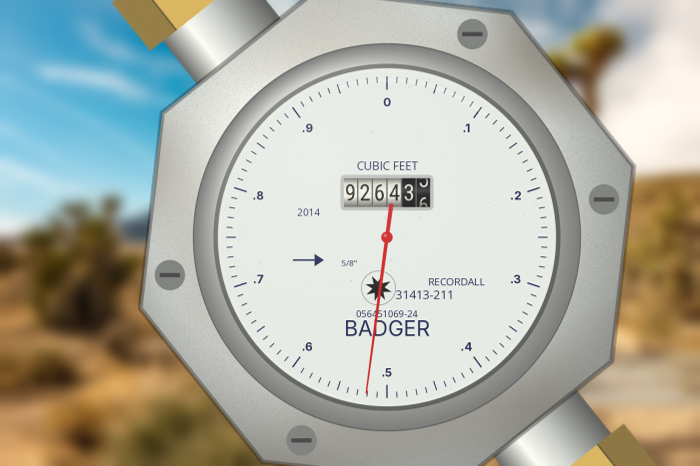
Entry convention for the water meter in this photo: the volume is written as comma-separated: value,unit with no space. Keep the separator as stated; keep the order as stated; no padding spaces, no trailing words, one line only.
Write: 926435.52,ft³
